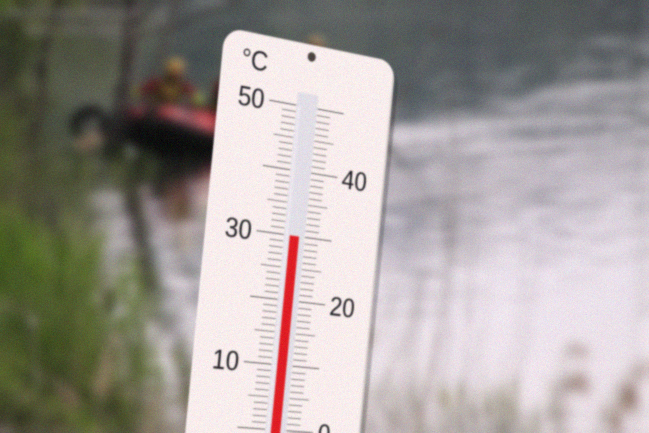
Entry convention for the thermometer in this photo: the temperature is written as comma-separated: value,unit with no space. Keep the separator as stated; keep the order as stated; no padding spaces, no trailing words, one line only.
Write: 30,°C
